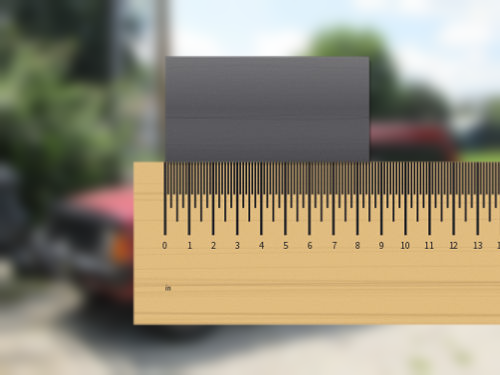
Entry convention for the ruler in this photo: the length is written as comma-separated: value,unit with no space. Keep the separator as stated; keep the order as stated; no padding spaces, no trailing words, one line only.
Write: 8.5,in
